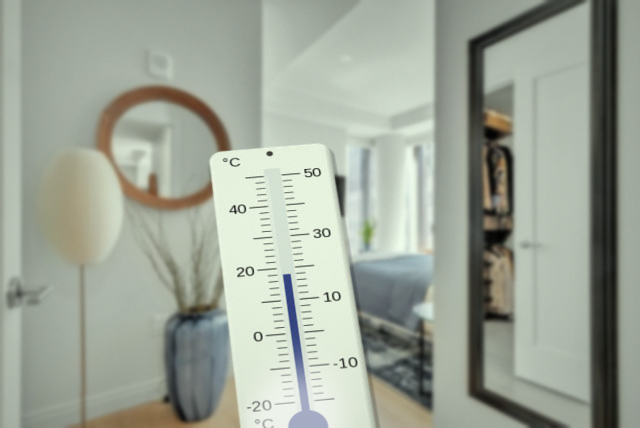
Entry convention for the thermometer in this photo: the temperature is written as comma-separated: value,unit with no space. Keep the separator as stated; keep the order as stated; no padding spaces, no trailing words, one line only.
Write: 18,°C
